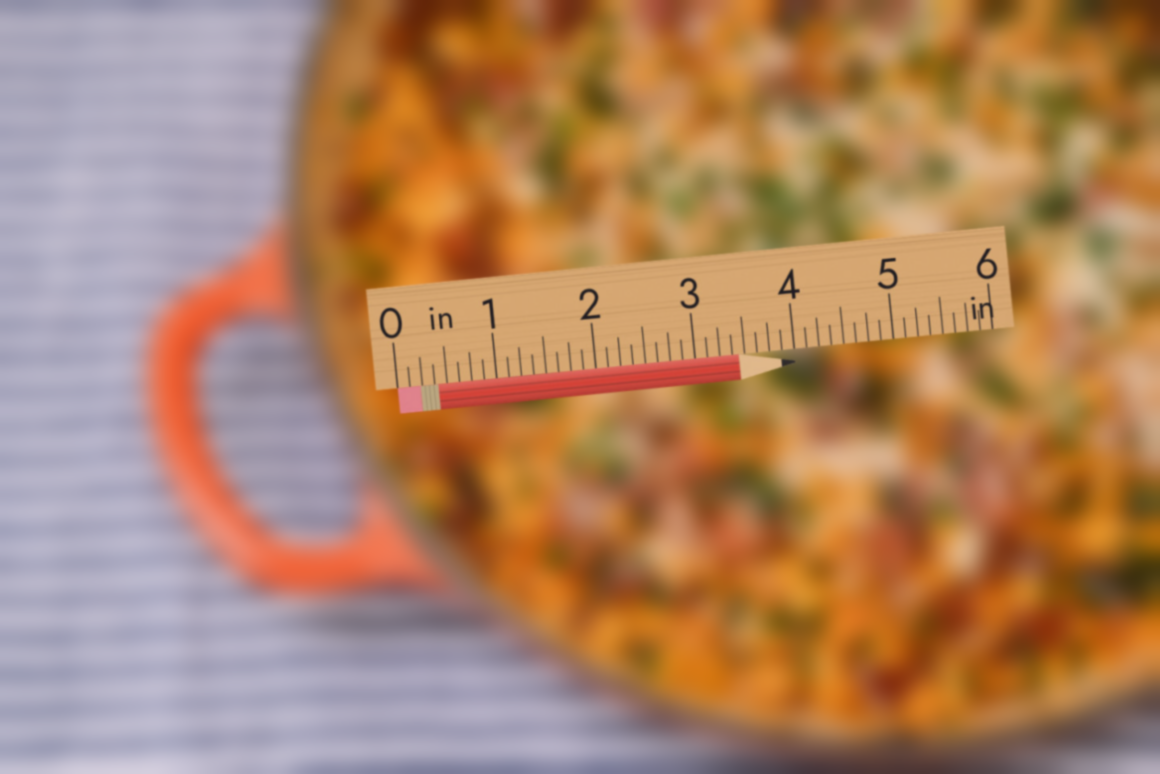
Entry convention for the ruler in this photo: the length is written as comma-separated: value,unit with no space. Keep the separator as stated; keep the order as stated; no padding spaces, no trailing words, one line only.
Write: 4,in
